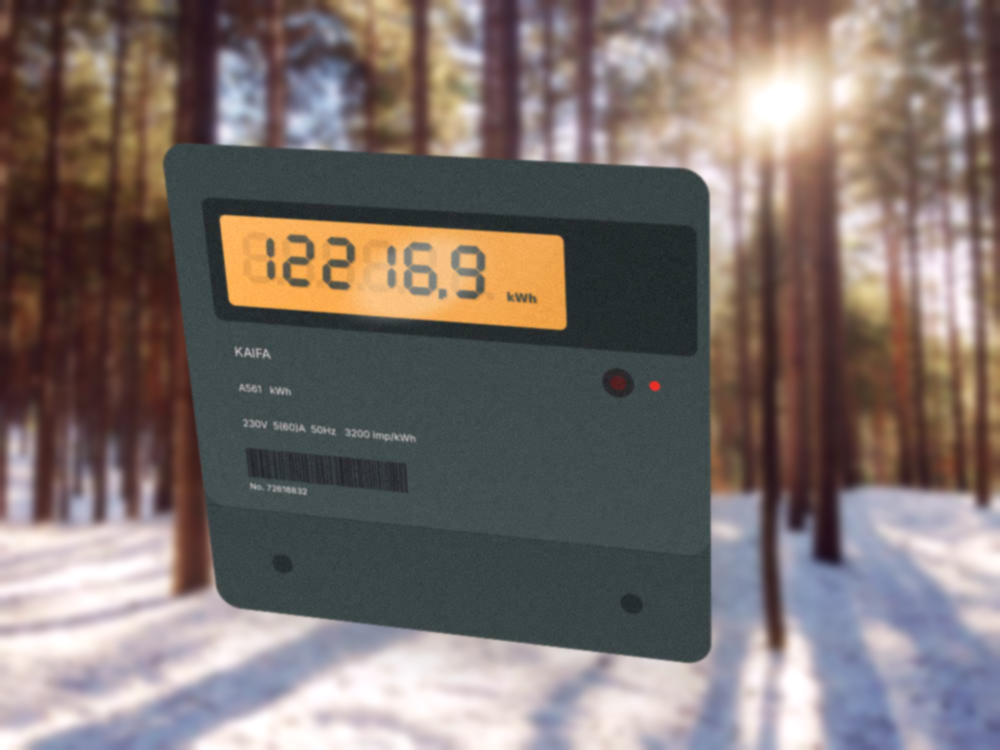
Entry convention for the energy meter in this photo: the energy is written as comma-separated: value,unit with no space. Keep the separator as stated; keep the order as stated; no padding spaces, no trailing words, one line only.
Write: 12216.9,kWh
